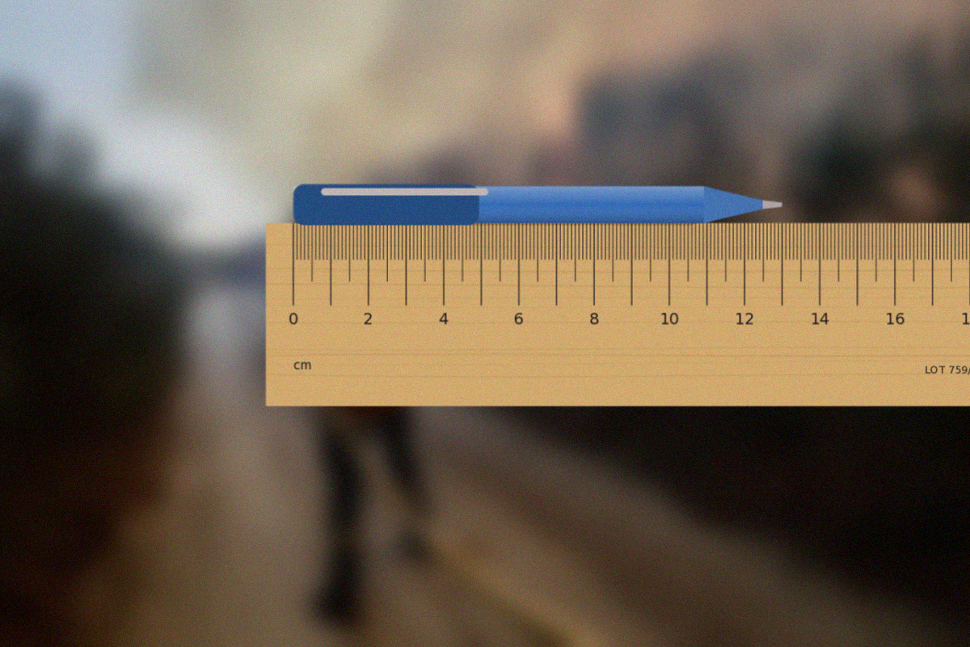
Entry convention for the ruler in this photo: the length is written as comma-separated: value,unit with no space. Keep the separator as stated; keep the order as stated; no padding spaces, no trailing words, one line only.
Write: 13,cm
